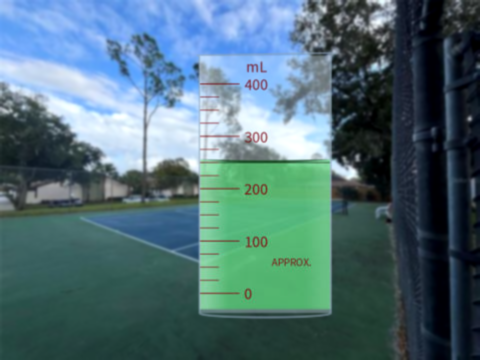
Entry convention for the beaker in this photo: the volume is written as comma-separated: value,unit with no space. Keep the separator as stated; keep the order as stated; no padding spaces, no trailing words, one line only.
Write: 250,mL
